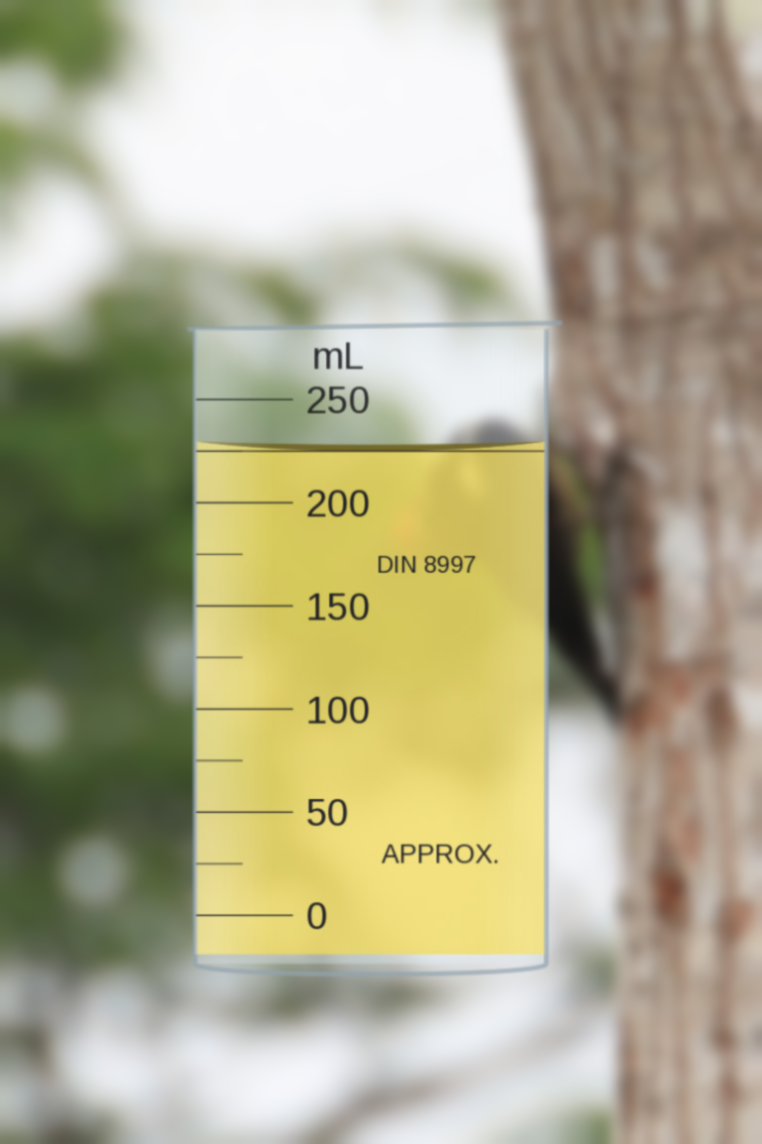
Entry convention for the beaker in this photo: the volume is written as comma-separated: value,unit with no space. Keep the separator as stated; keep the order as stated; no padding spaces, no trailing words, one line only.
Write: 225,mL
